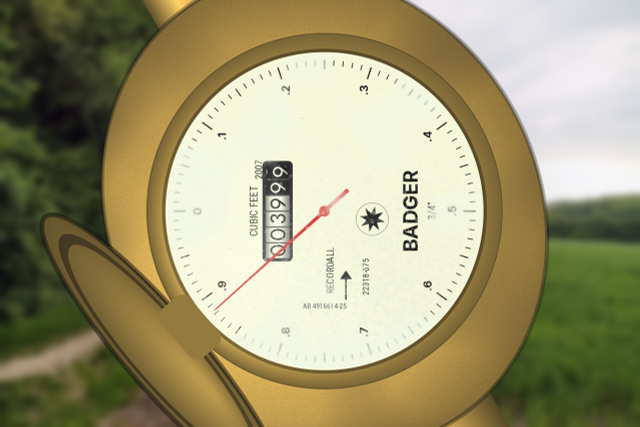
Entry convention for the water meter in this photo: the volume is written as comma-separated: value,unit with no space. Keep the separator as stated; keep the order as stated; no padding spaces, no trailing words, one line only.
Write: 3998.88,ft³
